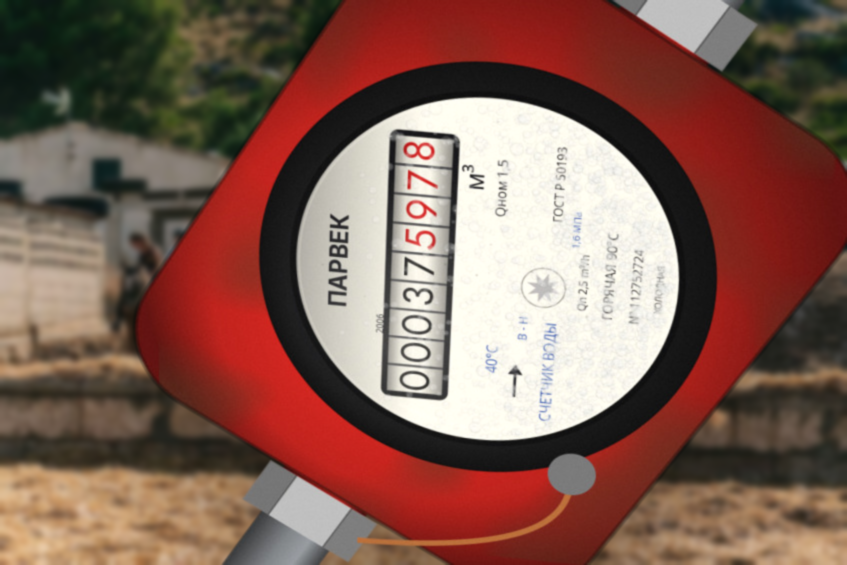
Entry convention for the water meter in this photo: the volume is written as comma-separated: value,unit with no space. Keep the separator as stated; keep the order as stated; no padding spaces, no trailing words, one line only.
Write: 37.5978,m³
